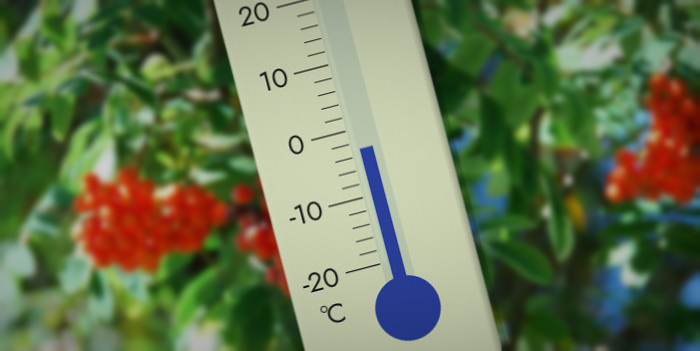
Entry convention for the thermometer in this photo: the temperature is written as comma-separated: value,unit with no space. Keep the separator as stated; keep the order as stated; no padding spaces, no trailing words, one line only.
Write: -3,°C
